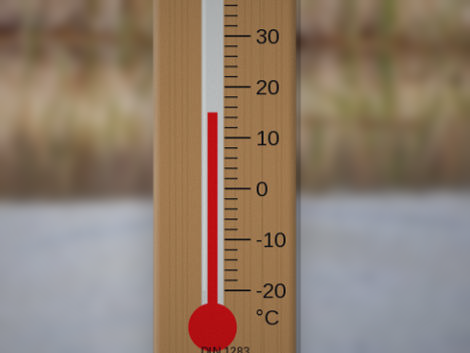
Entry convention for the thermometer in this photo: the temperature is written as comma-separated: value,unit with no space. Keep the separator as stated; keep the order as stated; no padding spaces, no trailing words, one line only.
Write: 15,°C
